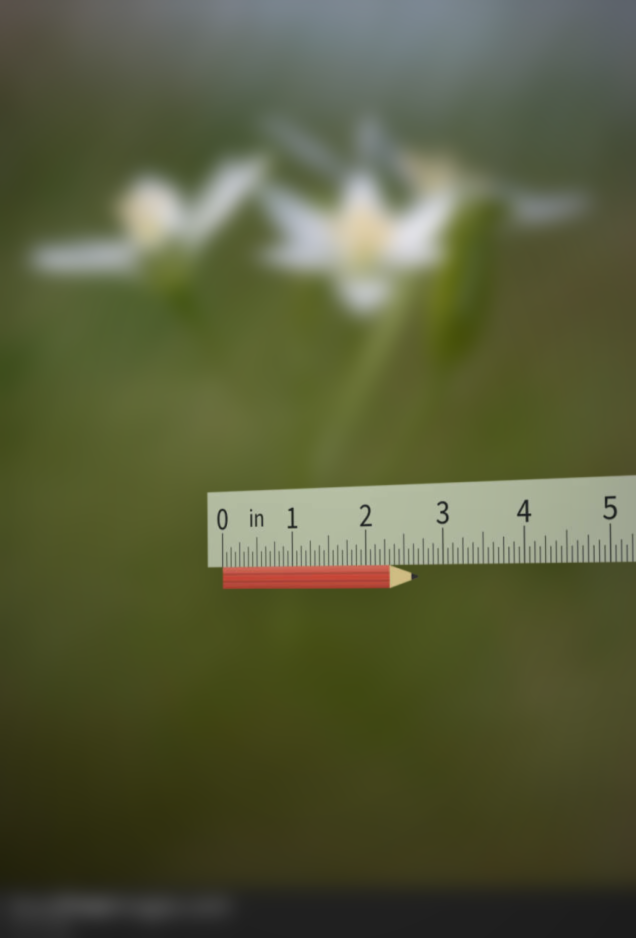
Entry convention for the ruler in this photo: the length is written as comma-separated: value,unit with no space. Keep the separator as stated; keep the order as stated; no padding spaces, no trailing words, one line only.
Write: 2.6875,in
